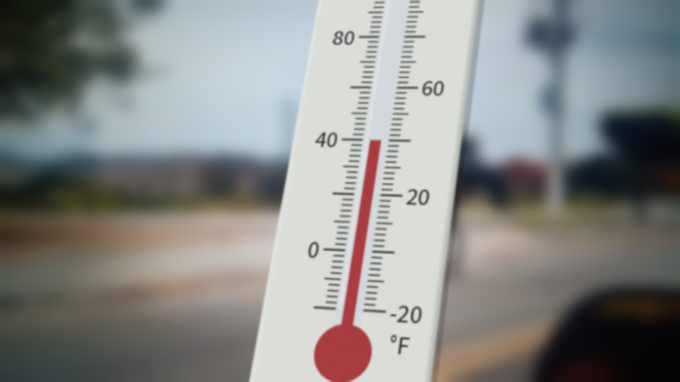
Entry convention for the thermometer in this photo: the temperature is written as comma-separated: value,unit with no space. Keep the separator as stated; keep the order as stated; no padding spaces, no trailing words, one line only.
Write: 40,°F
